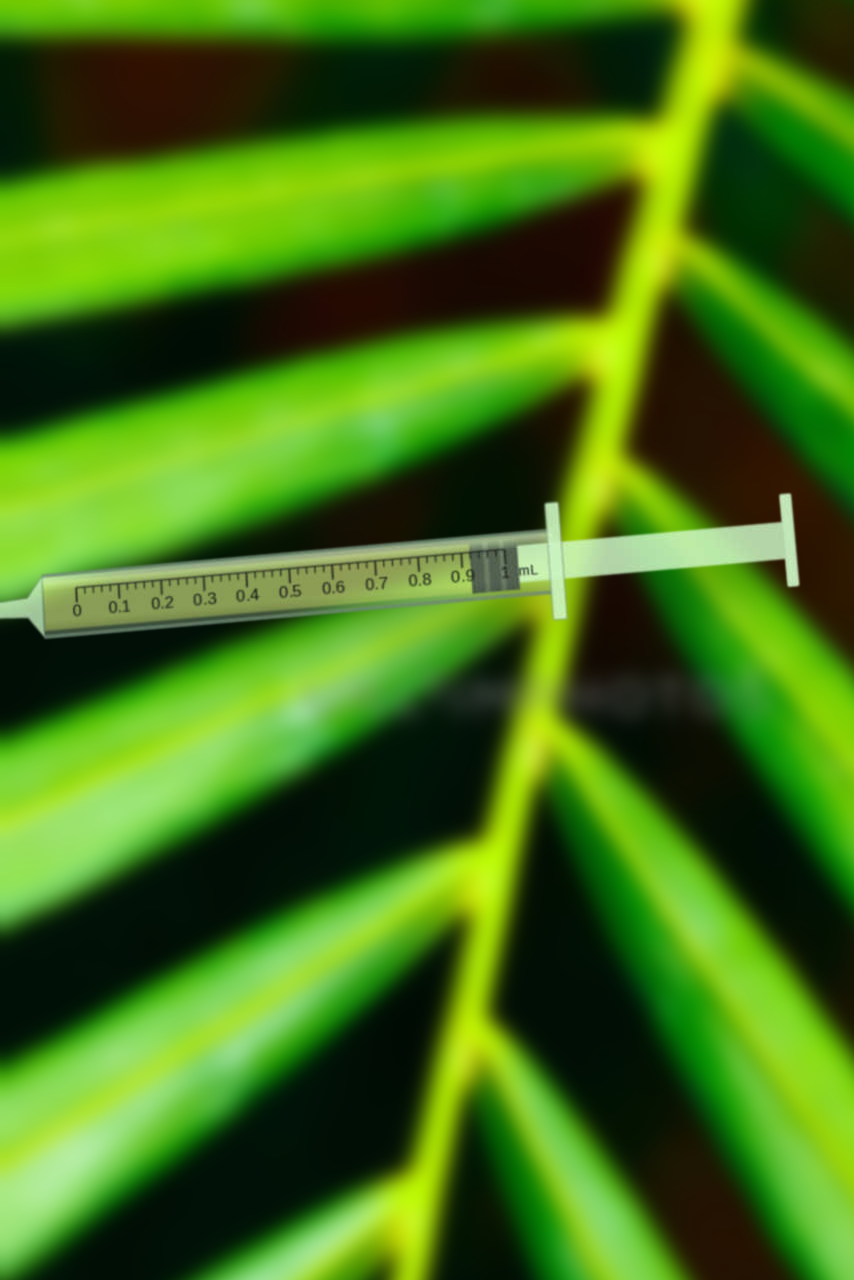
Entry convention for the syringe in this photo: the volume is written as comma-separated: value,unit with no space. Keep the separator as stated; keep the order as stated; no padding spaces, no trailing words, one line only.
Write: 0.92,mL
